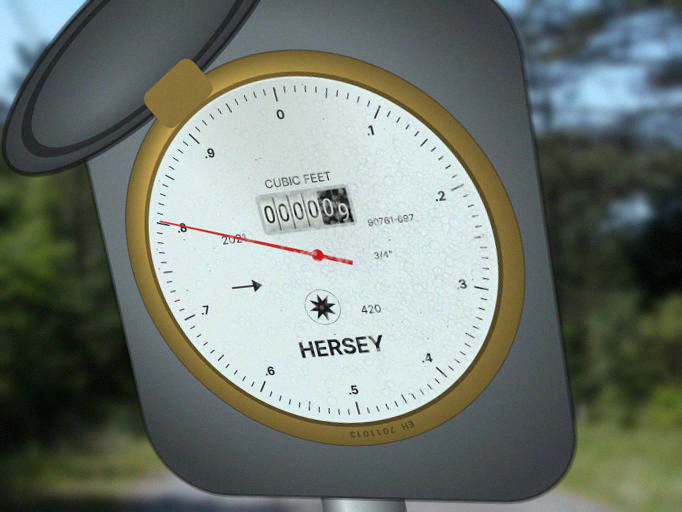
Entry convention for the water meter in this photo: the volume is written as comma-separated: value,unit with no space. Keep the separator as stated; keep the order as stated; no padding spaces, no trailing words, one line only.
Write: 8.80,ft³
